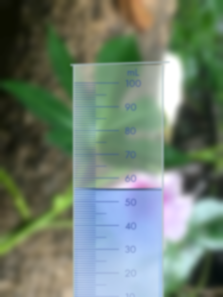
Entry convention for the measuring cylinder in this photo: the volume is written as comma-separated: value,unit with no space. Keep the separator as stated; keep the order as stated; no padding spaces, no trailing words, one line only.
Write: 55,mL
